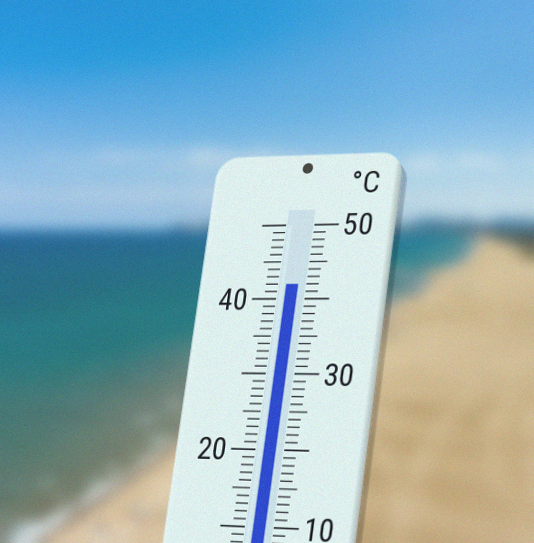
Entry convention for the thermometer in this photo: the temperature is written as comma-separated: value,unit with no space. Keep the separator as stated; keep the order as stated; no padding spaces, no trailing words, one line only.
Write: 42,°C
